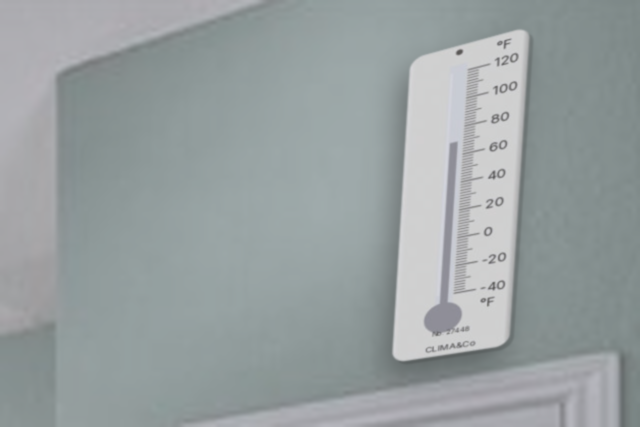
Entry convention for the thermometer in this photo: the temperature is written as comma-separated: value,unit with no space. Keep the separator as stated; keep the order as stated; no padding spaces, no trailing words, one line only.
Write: 70,°F
